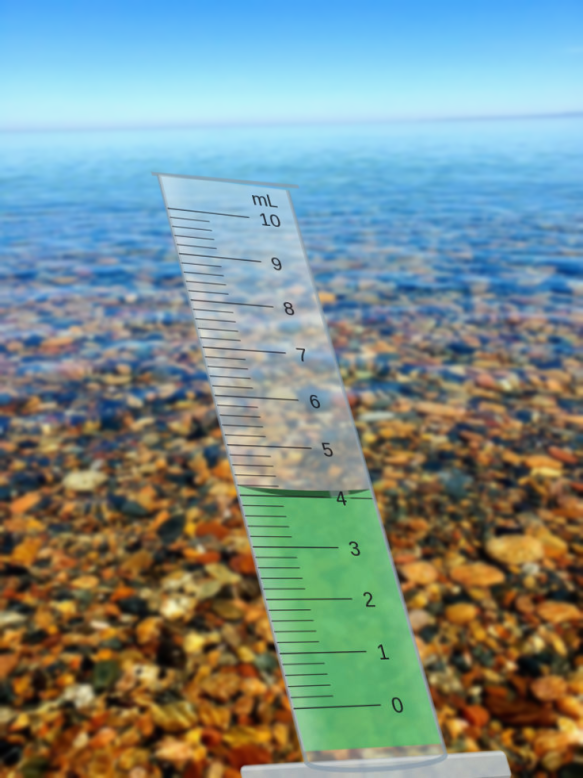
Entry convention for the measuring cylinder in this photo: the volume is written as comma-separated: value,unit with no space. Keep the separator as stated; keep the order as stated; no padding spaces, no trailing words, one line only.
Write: 4,mL
